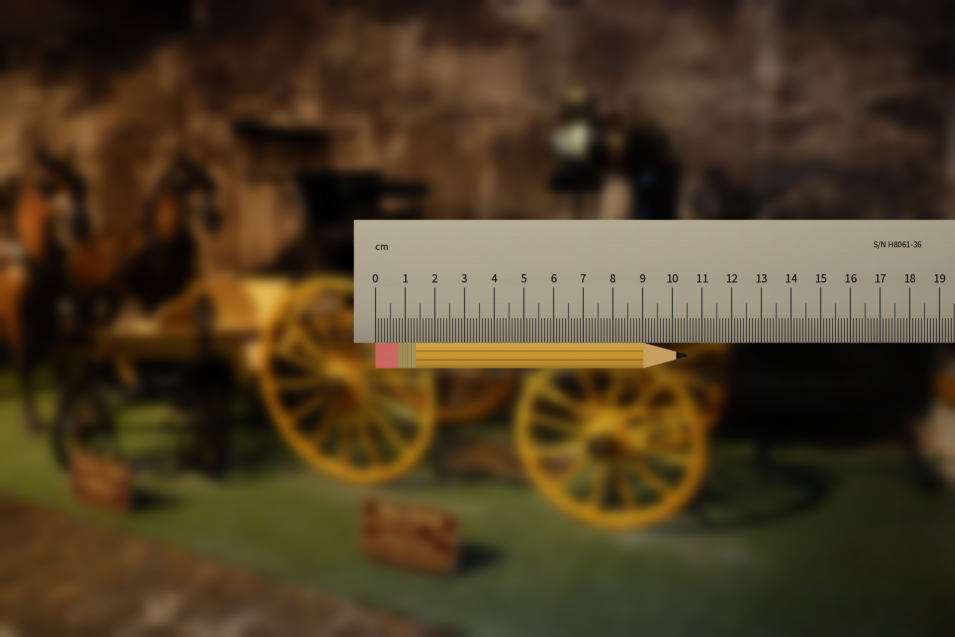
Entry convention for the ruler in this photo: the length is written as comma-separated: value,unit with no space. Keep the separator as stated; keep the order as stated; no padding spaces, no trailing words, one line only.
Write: 10.5,cm
